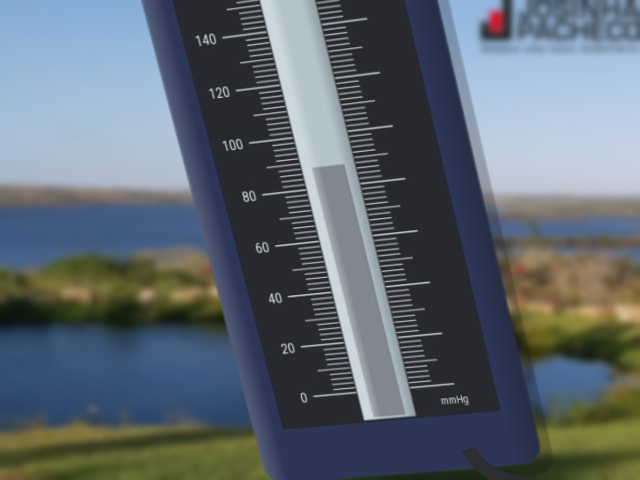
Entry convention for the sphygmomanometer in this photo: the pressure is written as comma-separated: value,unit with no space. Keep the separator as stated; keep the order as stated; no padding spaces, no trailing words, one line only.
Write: 88,mmHg
